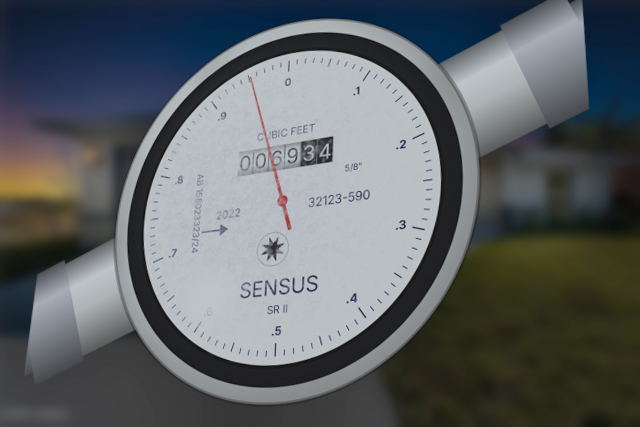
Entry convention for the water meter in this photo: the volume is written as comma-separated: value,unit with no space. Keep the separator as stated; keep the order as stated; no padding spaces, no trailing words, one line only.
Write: 6933.95,ft³
